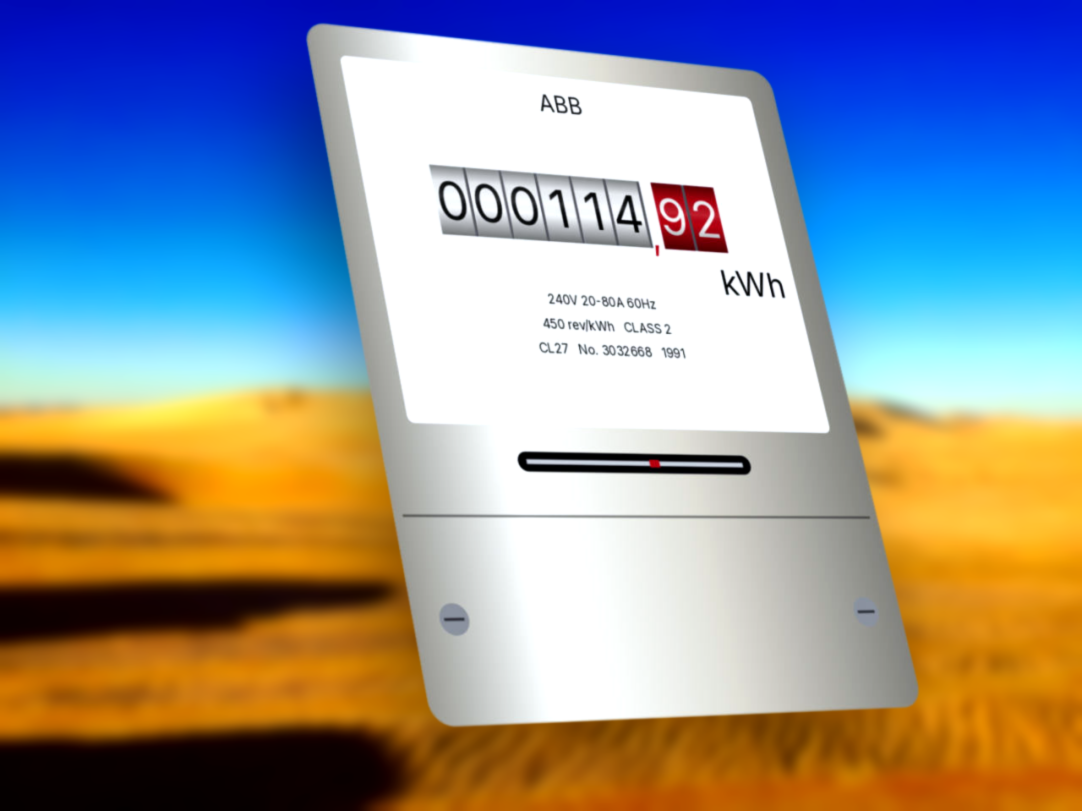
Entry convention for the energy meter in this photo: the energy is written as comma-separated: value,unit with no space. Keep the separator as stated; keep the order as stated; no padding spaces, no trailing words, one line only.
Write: 114.92,kWh
